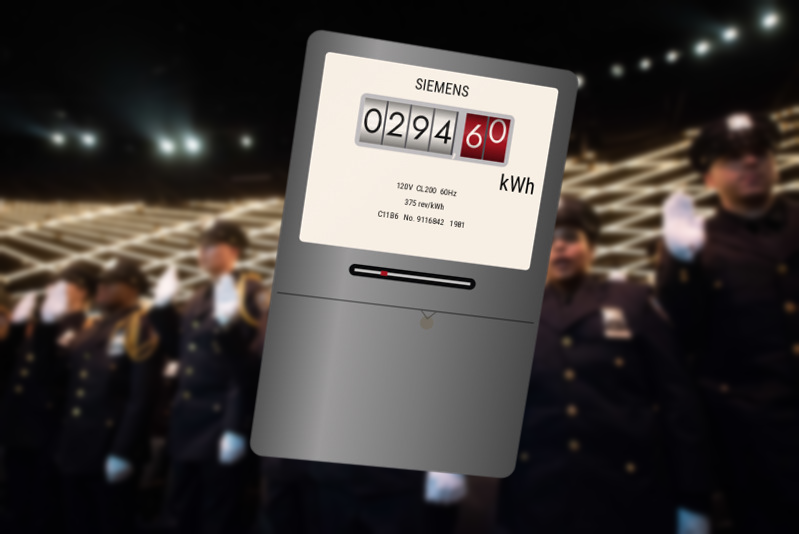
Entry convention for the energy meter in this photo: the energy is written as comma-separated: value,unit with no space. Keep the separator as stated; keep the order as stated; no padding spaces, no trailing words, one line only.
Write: 294.60,kWh
